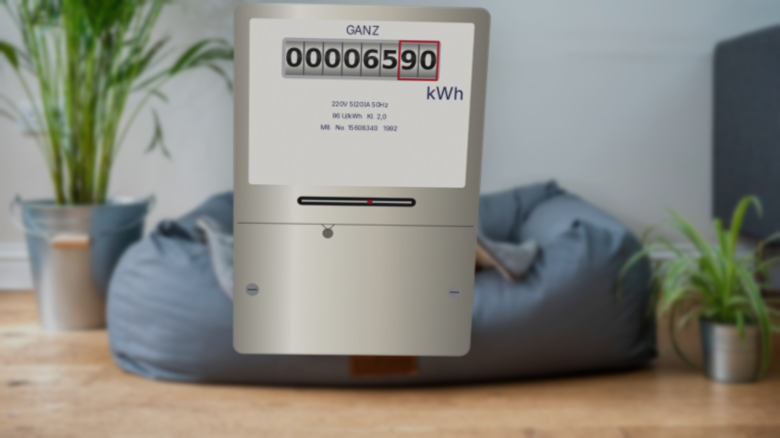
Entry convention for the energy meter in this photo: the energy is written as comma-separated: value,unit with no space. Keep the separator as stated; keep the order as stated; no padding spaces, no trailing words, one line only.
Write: 65.90,kWh
